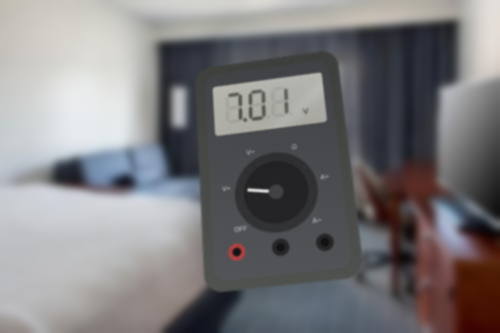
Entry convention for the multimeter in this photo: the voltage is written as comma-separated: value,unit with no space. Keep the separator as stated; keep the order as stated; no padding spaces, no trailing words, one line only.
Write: 7.01,V
